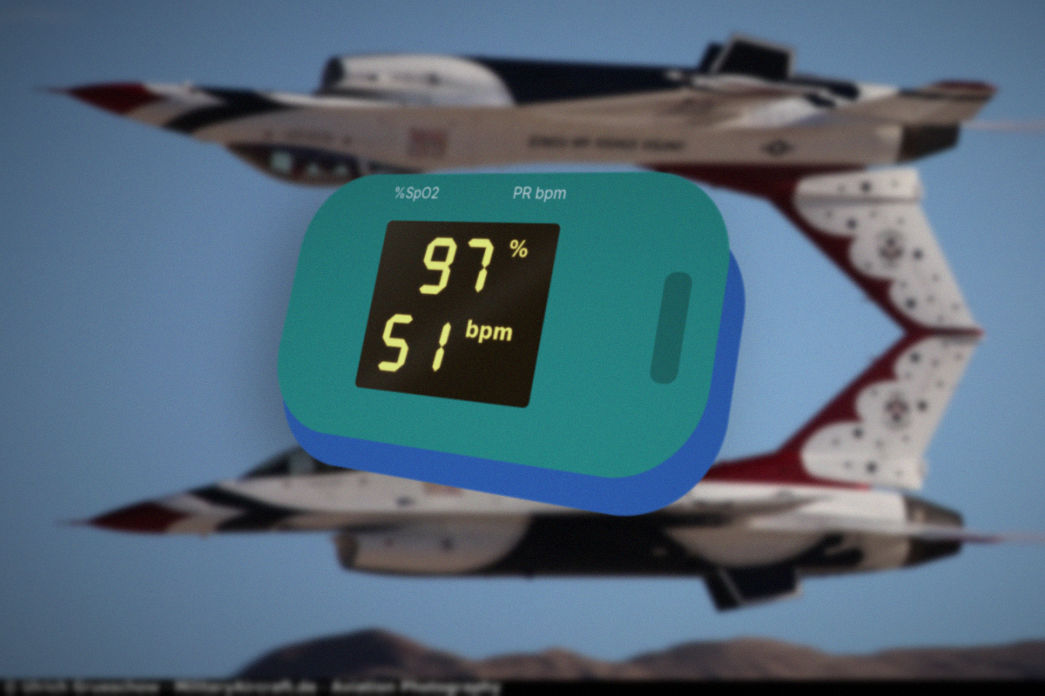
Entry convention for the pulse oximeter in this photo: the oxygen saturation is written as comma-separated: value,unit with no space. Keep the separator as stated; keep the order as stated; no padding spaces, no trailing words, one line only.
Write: 97,%
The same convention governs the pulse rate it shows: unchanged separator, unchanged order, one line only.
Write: 51,bpm
